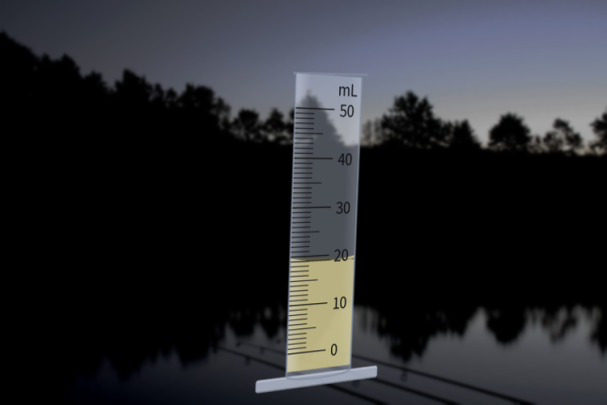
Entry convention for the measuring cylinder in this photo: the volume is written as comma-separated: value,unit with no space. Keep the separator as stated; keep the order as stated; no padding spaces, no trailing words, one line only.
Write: 19,mL
